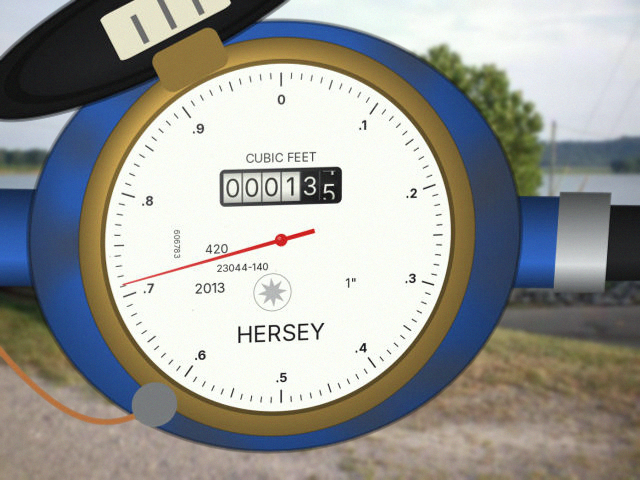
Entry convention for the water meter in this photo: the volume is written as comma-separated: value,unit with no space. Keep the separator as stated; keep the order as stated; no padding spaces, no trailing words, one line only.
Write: 134.71,ft³
